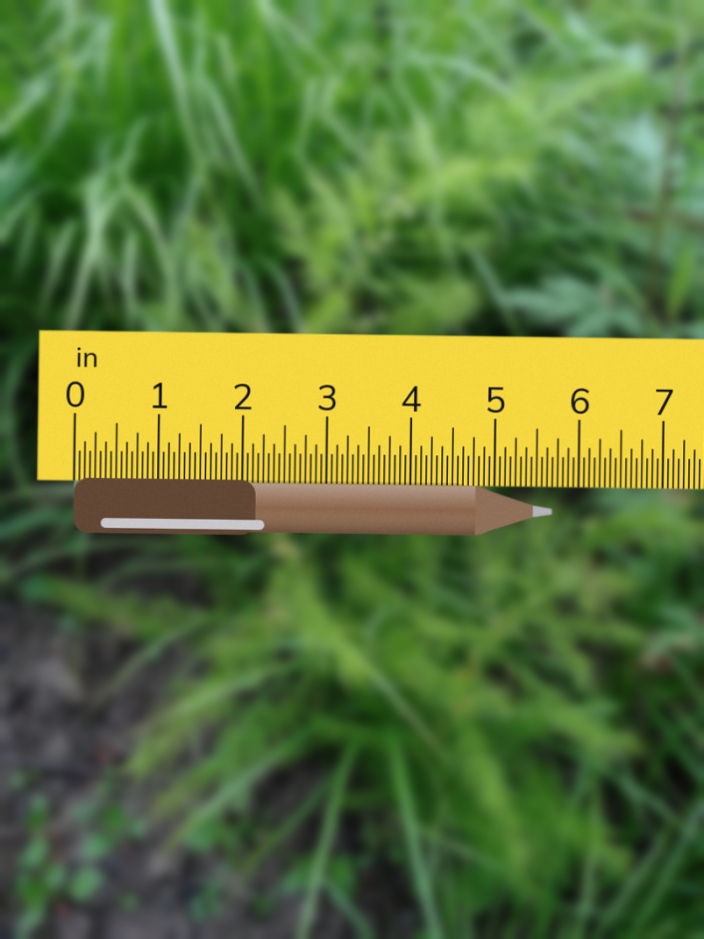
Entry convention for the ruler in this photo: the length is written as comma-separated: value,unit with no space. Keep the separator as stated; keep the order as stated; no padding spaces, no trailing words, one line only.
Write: 5.6875,in
